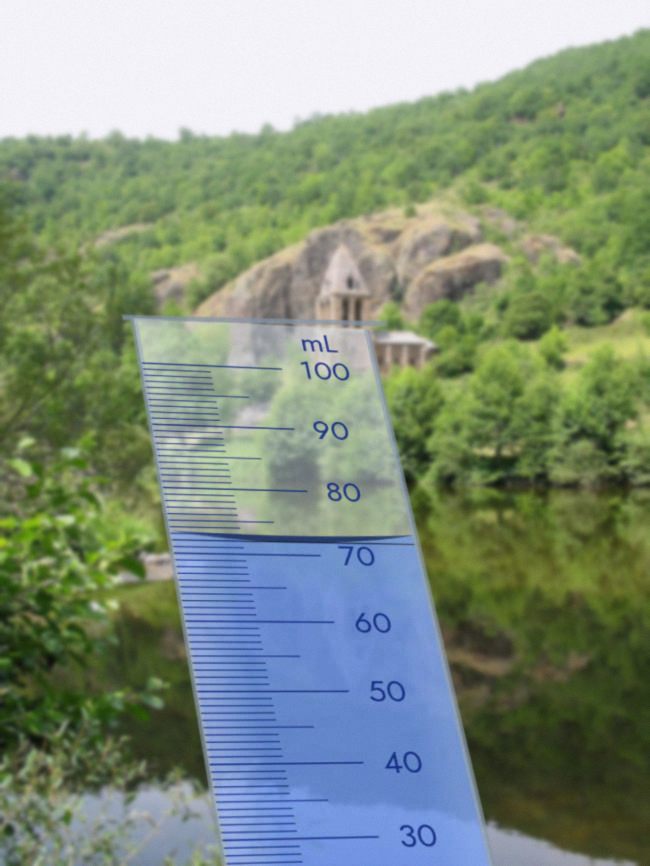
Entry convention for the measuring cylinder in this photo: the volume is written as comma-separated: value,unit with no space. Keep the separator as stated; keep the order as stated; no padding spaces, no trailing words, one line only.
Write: 72,mL
